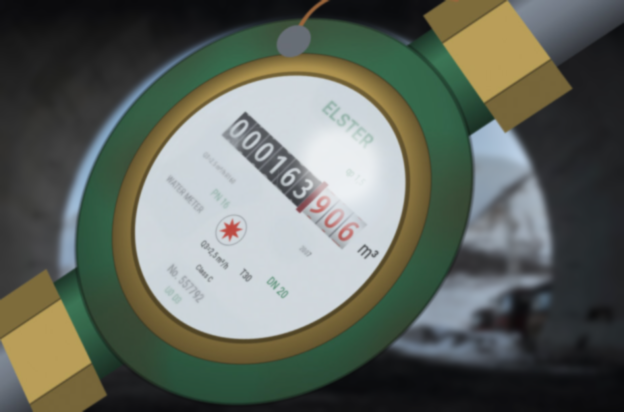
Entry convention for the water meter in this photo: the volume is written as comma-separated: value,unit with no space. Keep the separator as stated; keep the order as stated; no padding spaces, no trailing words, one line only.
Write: 163.906,m³
